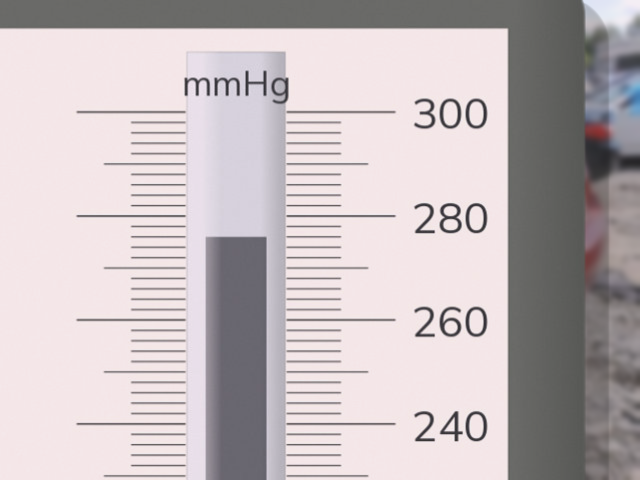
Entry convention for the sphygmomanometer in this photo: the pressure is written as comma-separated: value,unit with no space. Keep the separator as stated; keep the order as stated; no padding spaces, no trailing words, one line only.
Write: 276,mmHg
